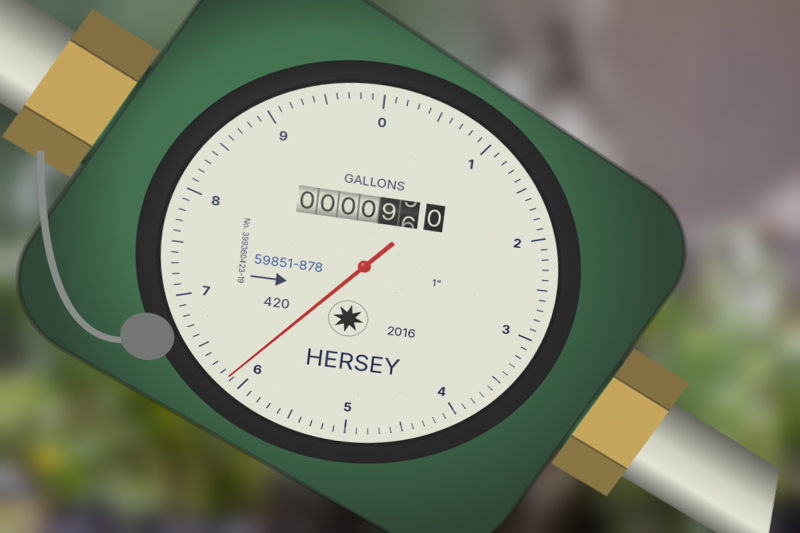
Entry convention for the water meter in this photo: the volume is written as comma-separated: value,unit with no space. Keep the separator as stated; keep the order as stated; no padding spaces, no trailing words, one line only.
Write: 956.1,gal
